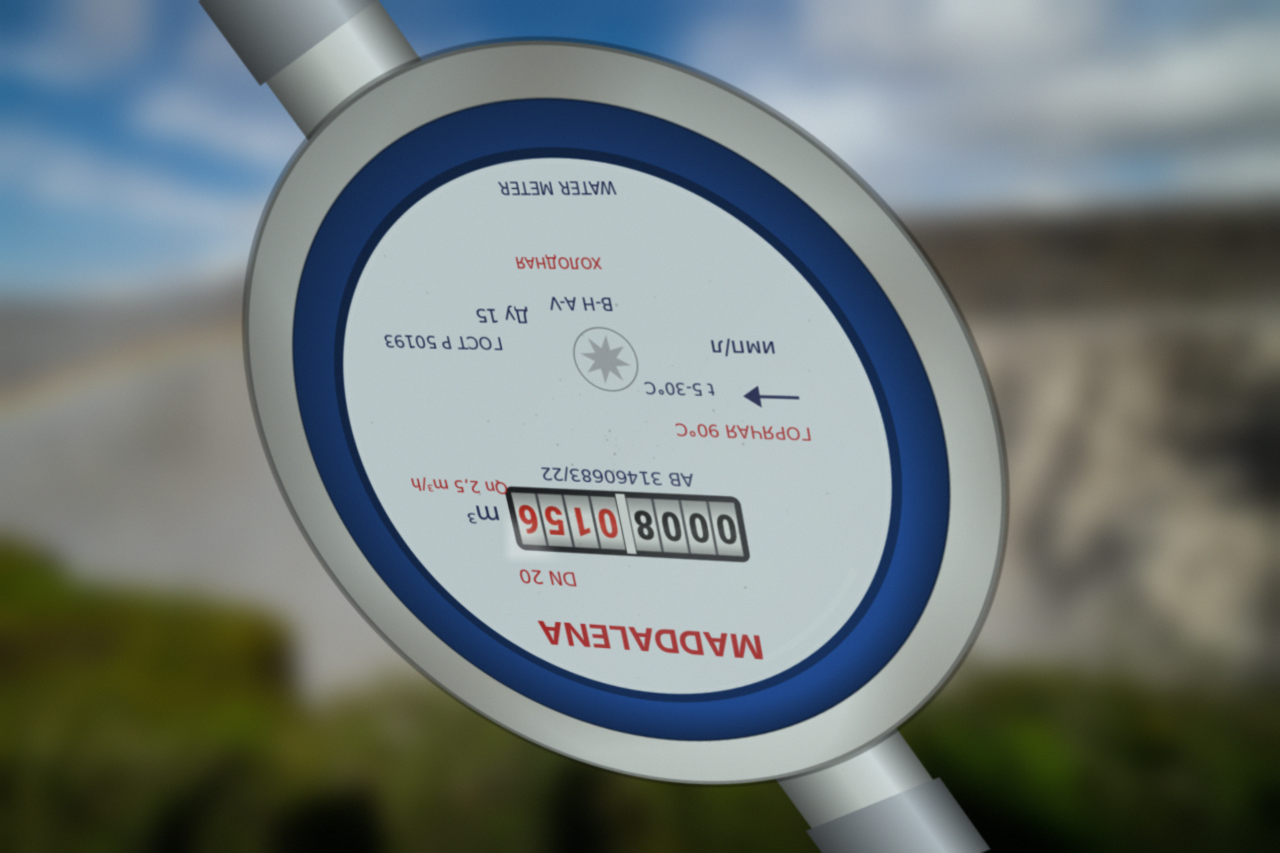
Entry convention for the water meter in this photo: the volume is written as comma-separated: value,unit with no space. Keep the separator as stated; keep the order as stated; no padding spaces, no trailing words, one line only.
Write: 8.0156,m³
